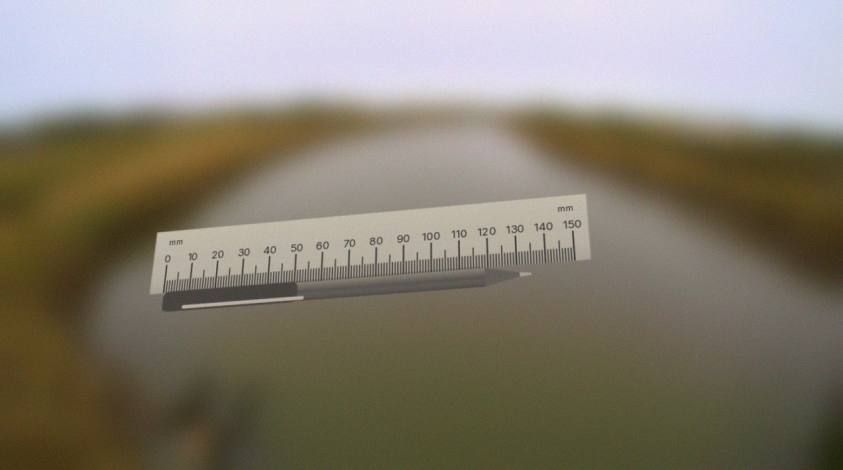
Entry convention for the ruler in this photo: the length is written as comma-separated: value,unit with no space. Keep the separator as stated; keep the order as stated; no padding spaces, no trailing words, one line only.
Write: 135,mm
